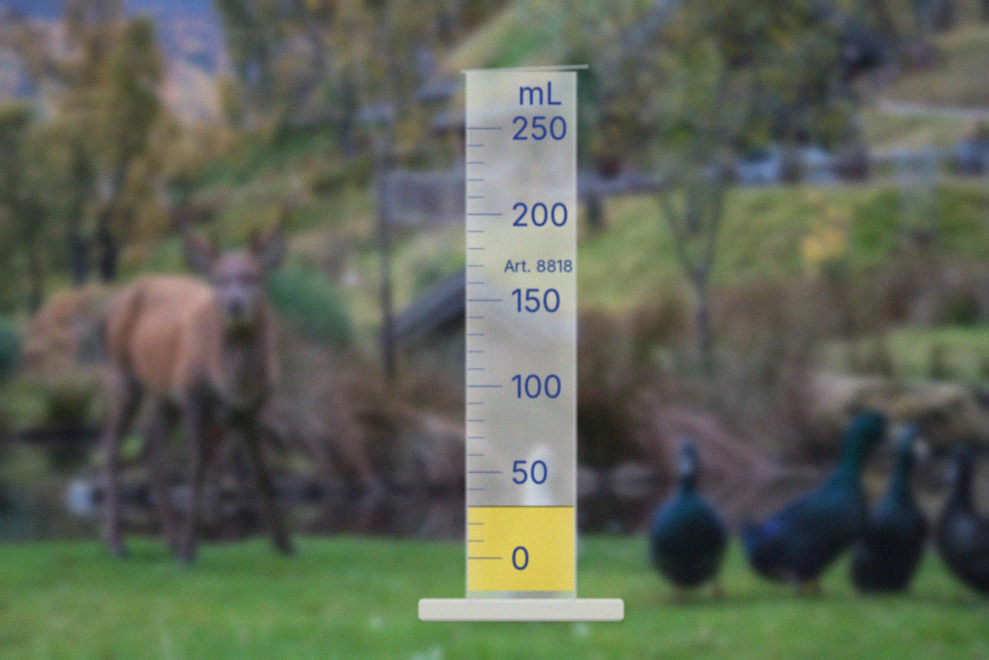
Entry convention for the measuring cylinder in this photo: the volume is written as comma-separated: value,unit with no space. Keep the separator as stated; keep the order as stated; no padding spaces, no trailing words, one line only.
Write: 30,mL
